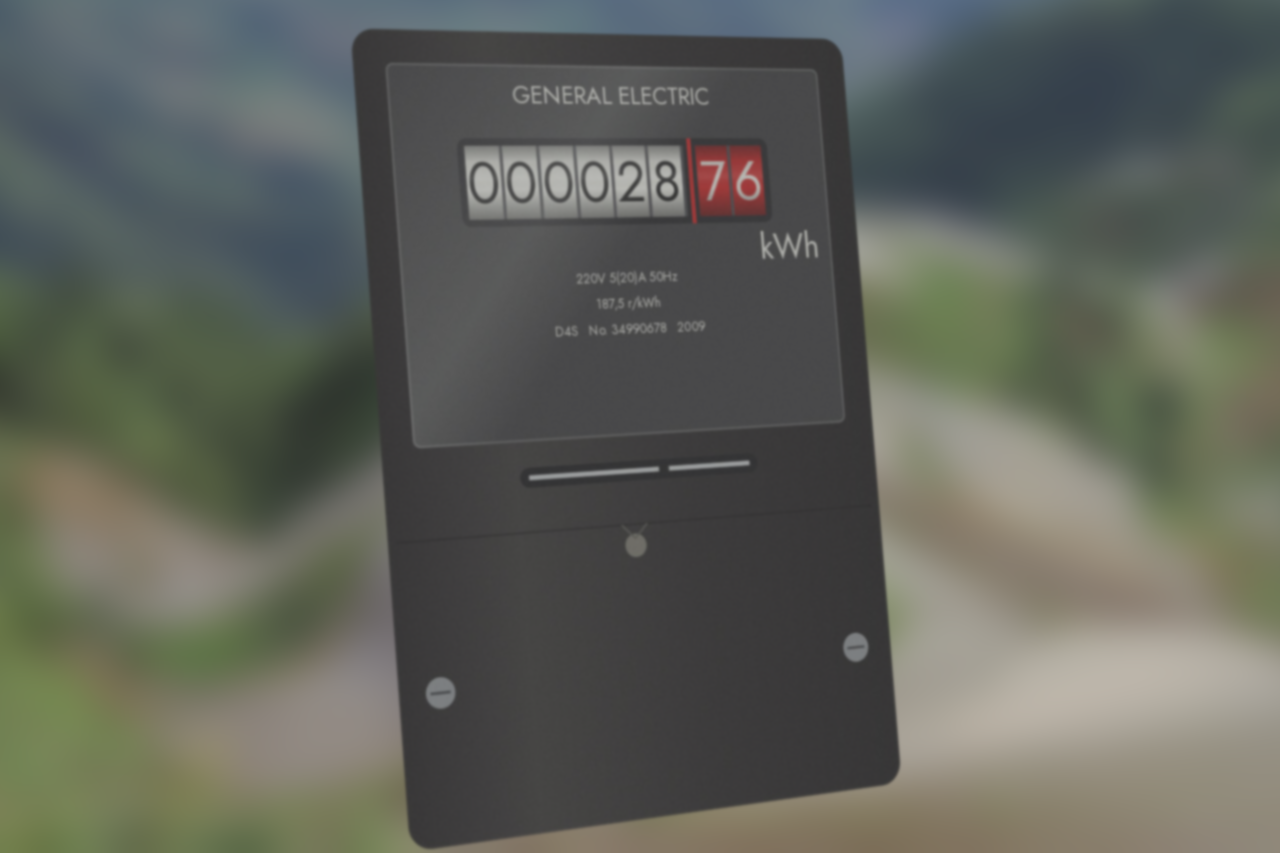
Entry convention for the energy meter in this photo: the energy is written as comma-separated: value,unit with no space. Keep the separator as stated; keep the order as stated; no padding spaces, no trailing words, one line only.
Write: 28.76,kWh
